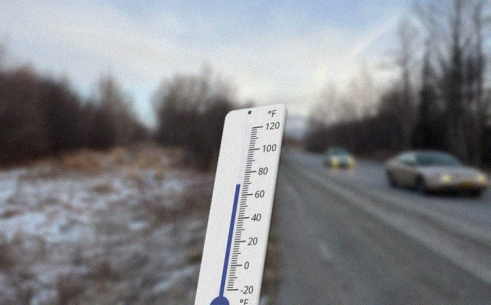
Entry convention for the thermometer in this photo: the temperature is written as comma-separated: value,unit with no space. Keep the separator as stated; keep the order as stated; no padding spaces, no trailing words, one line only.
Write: 70,°F
